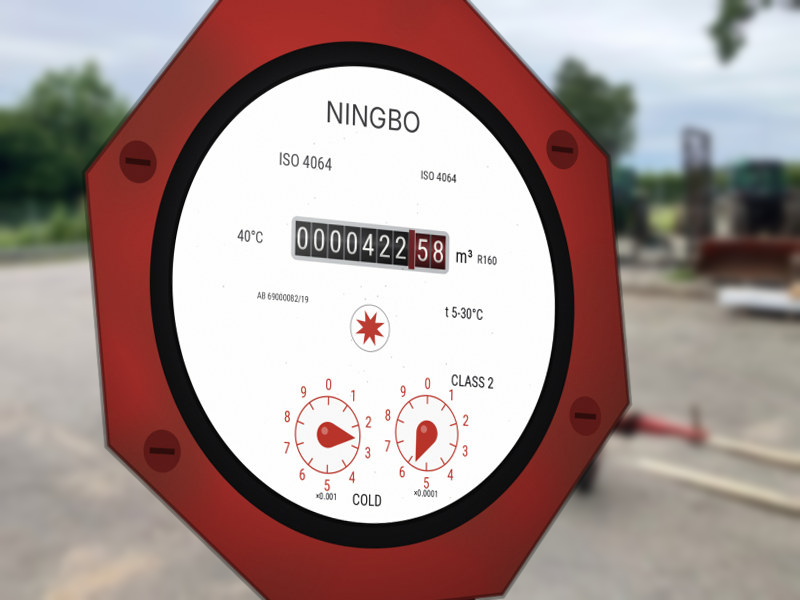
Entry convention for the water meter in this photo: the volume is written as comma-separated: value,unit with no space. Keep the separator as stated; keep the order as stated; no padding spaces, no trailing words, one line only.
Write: 422.5825,m³
